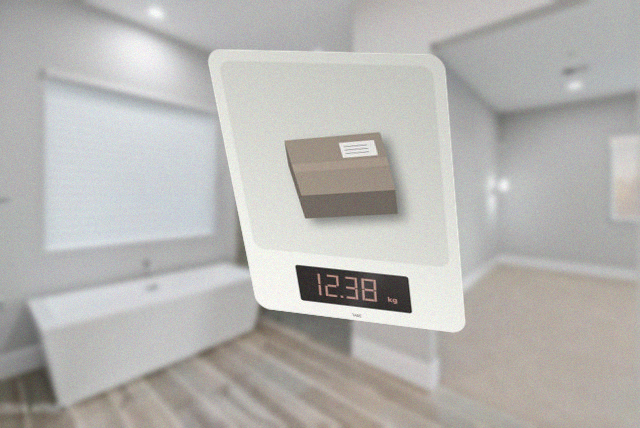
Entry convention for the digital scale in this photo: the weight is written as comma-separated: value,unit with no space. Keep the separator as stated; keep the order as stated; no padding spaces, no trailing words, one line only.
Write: 12.38,kg
